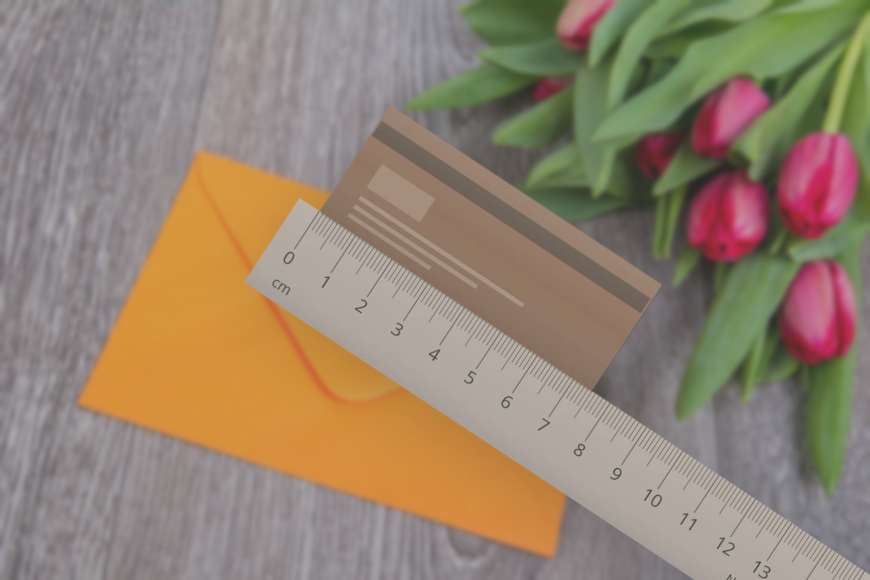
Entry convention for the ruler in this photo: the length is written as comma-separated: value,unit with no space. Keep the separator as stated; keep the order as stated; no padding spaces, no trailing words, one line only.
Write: 7.5,cm
